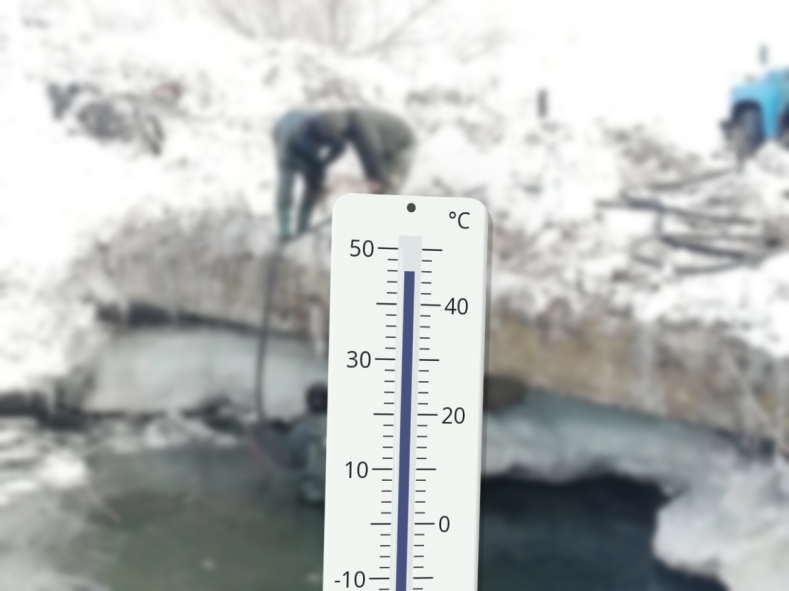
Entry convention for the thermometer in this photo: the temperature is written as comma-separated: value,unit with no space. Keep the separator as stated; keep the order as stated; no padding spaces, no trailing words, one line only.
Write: 46,°C
